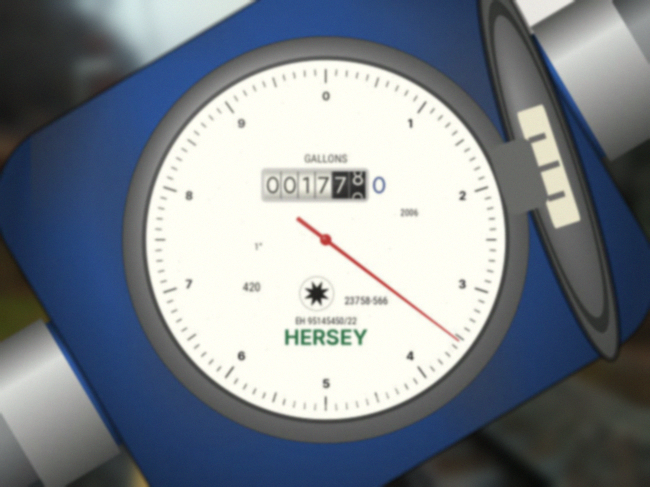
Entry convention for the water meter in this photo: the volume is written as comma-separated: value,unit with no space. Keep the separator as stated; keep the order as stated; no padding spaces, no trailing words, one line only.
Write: 17783.5,gal
